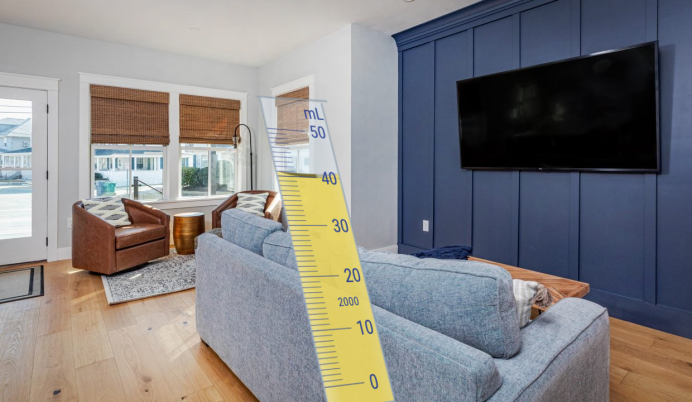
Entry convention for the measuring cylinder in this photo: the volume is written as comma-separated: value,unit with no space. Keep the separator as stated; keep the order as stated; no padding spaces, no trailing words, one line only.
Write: 40,mL
